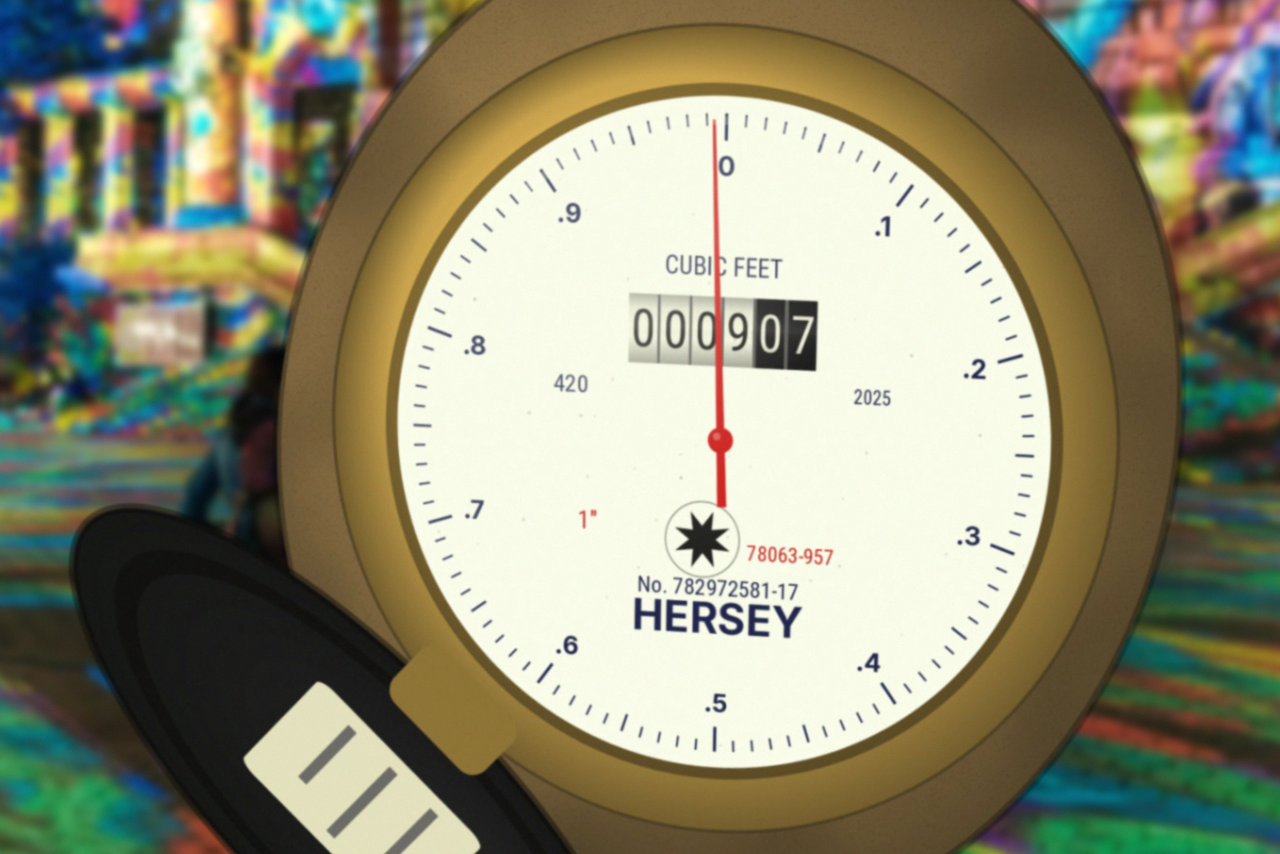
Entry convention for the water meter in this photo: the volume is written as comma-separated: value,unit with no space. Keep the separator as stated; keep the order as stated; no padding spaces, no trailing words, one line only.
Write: 906.99,ft³
